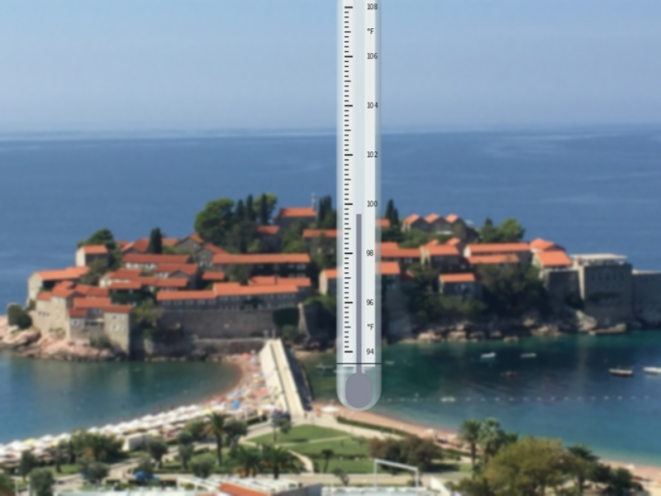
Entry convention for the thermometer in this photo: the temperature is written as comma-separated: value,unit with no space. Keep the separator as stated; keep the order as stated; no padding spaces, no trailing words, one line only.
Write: 99.6,°F
